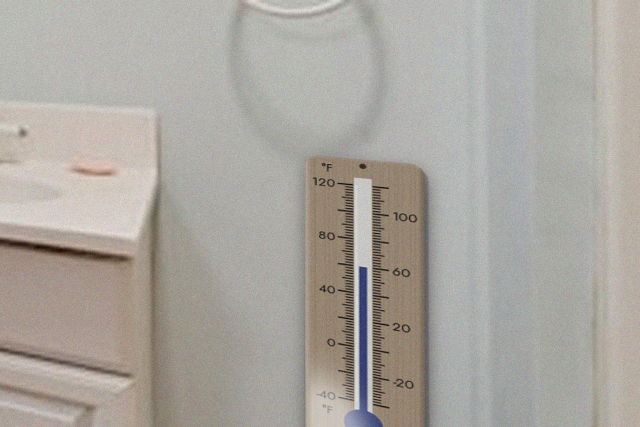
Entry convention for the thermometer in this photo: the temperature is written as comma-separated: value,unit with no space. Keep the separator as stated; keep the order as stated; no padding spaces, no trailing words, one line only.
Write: 60,°F
